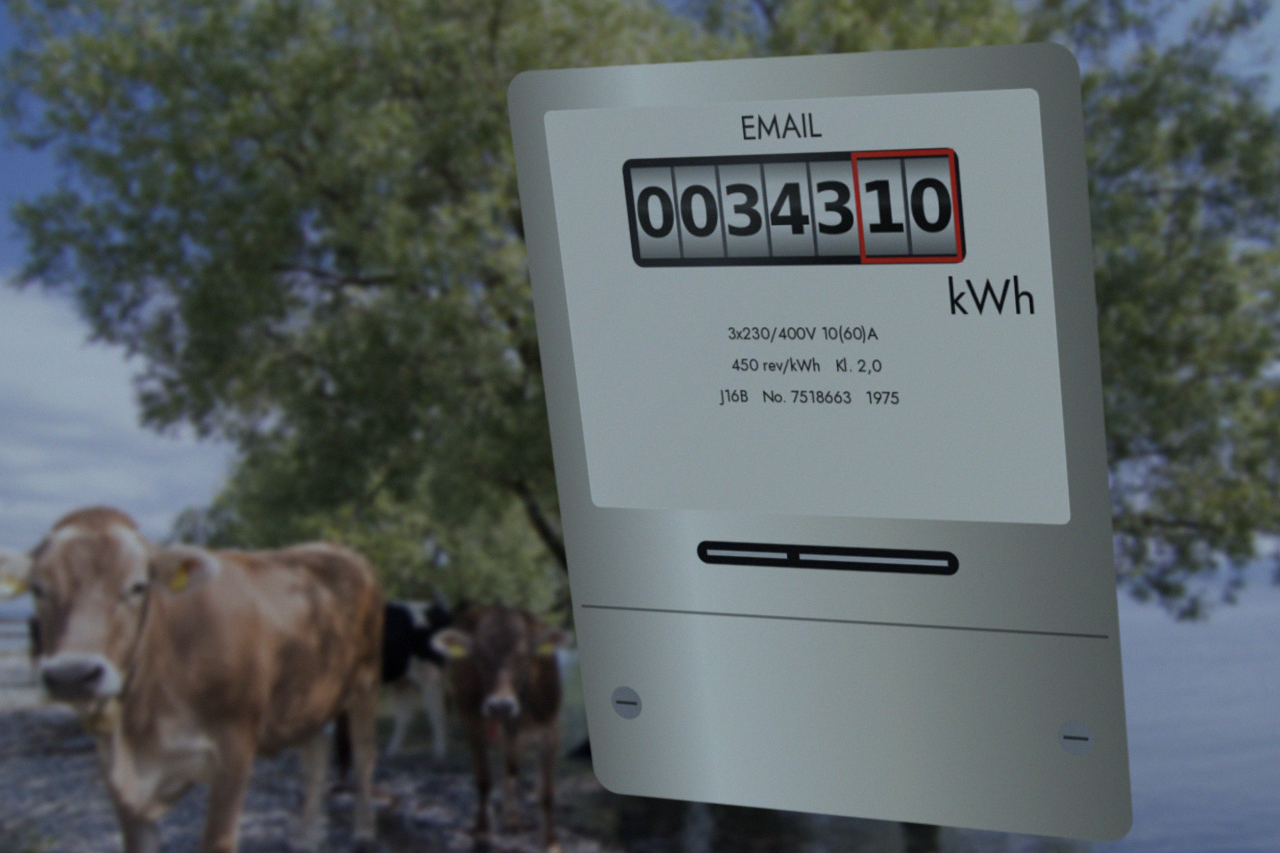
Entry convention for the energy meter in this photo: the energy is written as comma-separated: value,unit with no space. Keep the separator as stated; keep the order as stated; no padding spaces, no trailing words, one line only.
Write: 343.10,kWh
